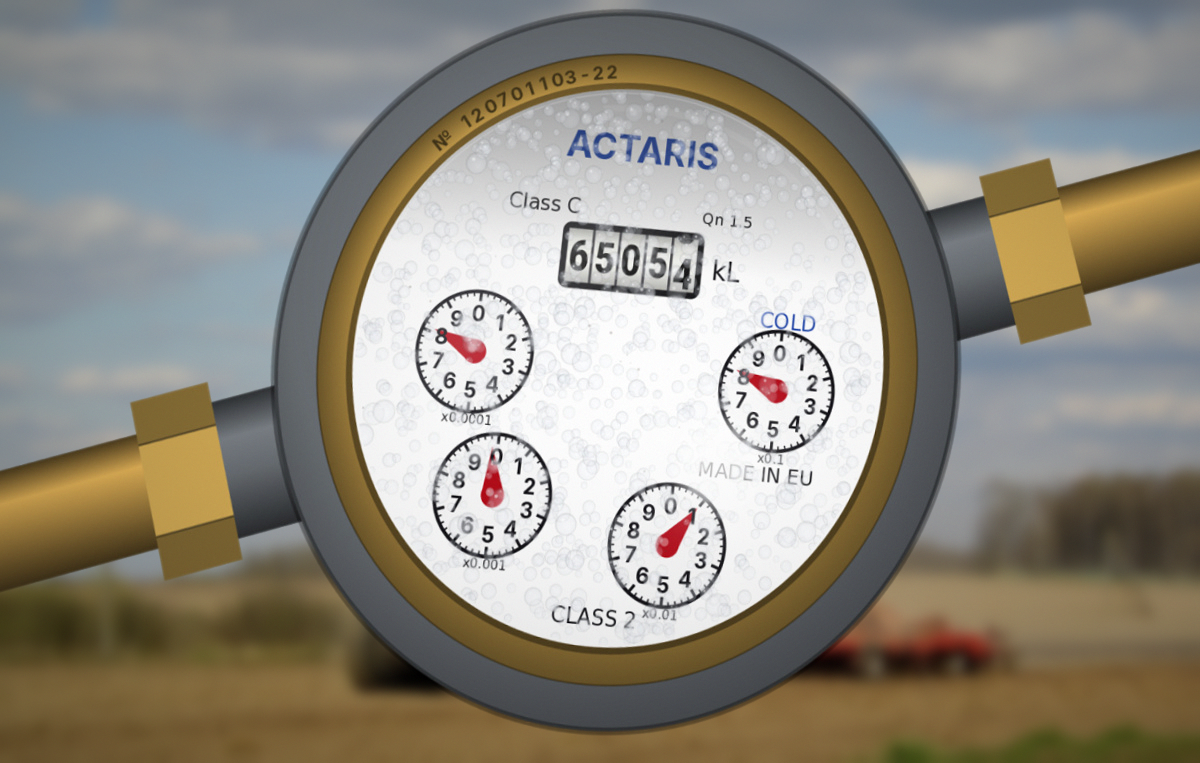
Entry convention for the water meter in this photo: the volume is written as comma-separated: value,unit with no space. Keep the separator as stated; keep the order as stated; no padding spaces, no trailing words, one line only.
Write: 65053.8098,kL
